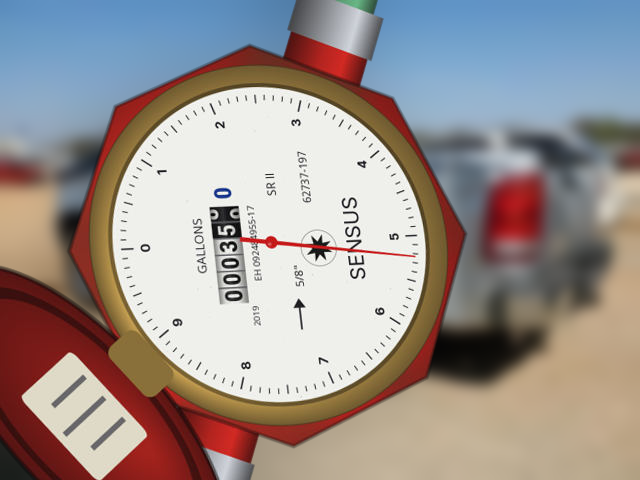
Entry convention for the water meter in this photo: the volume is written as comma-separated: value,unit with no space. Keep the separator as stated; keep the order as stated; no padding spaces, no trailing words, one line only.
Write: 3585.2,gal
